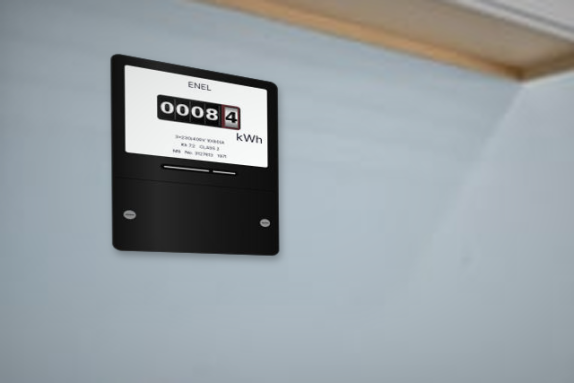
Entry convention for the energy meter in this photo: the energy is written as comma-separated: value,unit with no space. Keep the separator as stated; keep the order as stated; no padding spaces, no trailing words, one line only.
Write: 8.4,kWh
